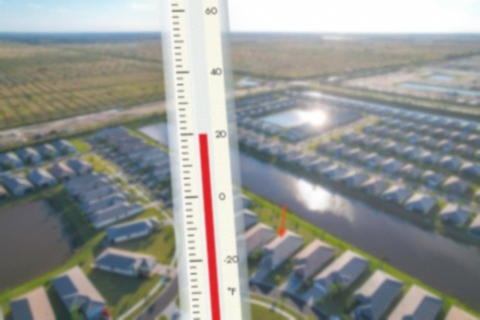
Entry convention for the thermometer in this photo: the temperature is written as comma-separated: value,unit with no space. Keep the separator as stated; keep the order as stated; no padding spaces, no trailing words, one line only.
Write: 20,°F
